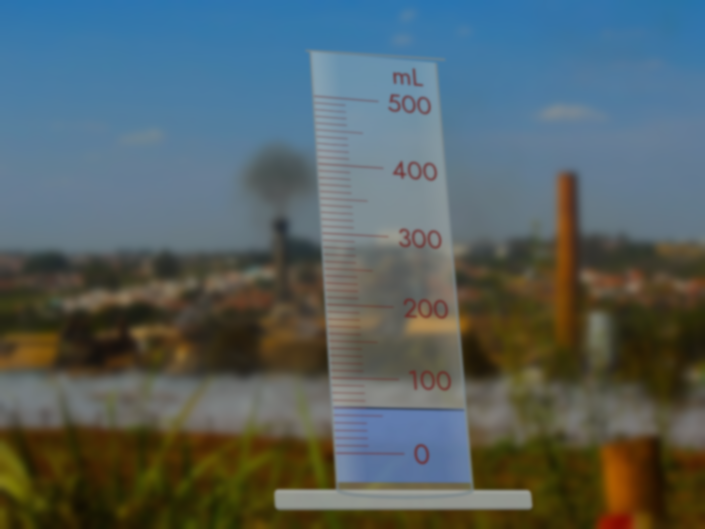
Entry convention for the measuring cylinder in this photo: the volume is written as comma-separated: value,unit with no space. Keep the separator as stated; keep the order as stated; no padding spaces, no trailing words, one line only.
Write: 60,mL
